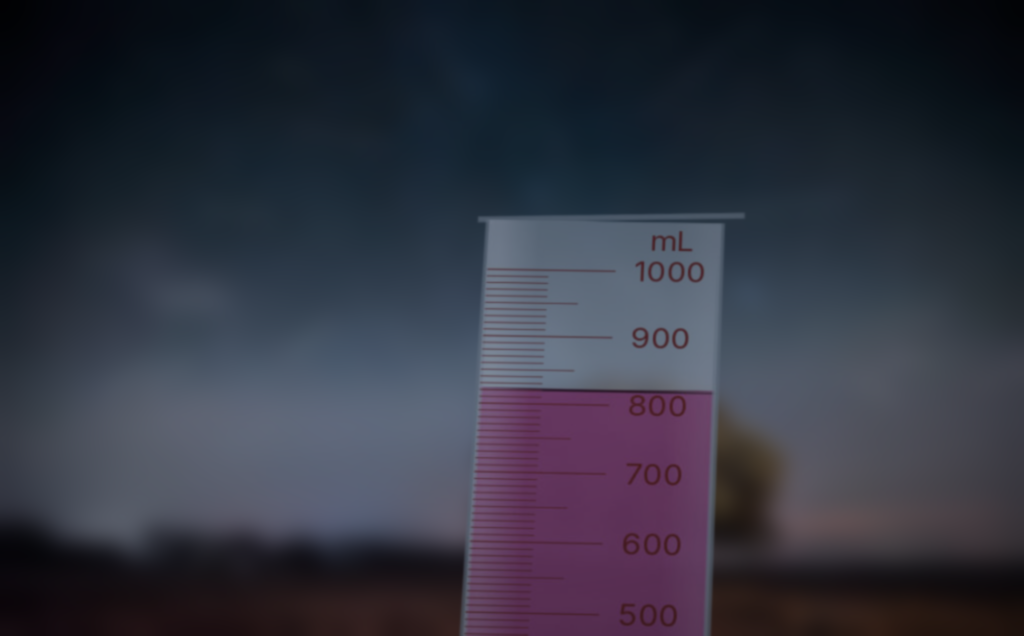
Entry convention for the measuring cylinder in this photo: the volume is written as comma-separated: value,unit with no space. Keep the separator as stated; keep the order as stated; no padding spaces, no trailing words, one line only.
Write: 820,mL
